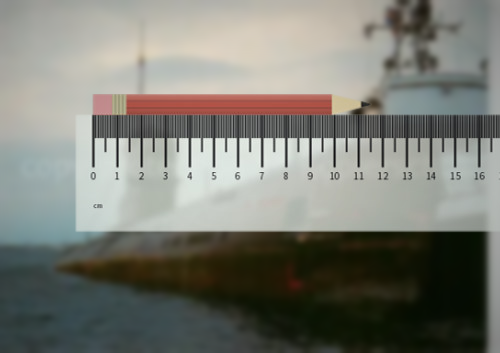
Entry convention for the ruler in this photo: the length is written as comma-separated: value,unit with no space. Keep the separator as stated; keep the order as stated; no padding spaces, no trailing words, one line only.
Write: 11.5,cm
